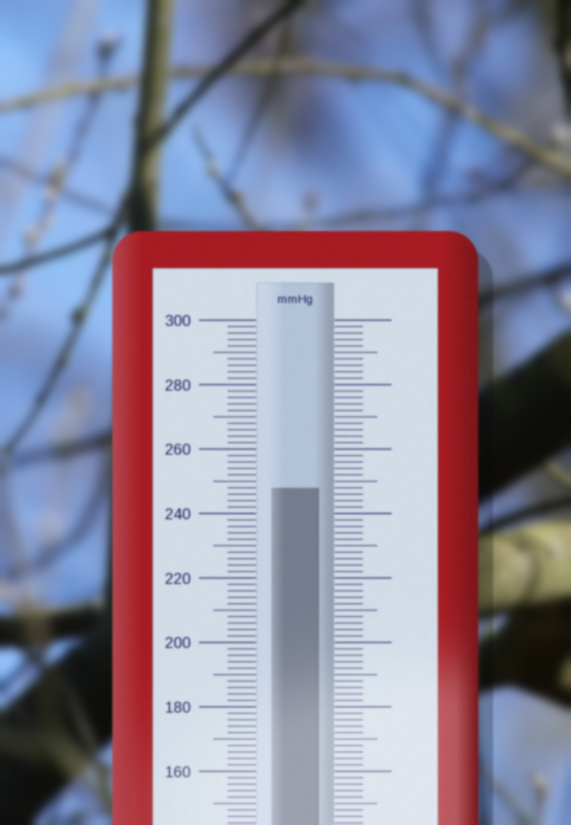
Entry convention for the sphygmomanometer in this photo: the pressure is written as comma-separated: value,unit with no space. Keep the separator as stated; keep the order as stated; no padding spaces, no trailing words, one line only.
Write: 248,mmHg
